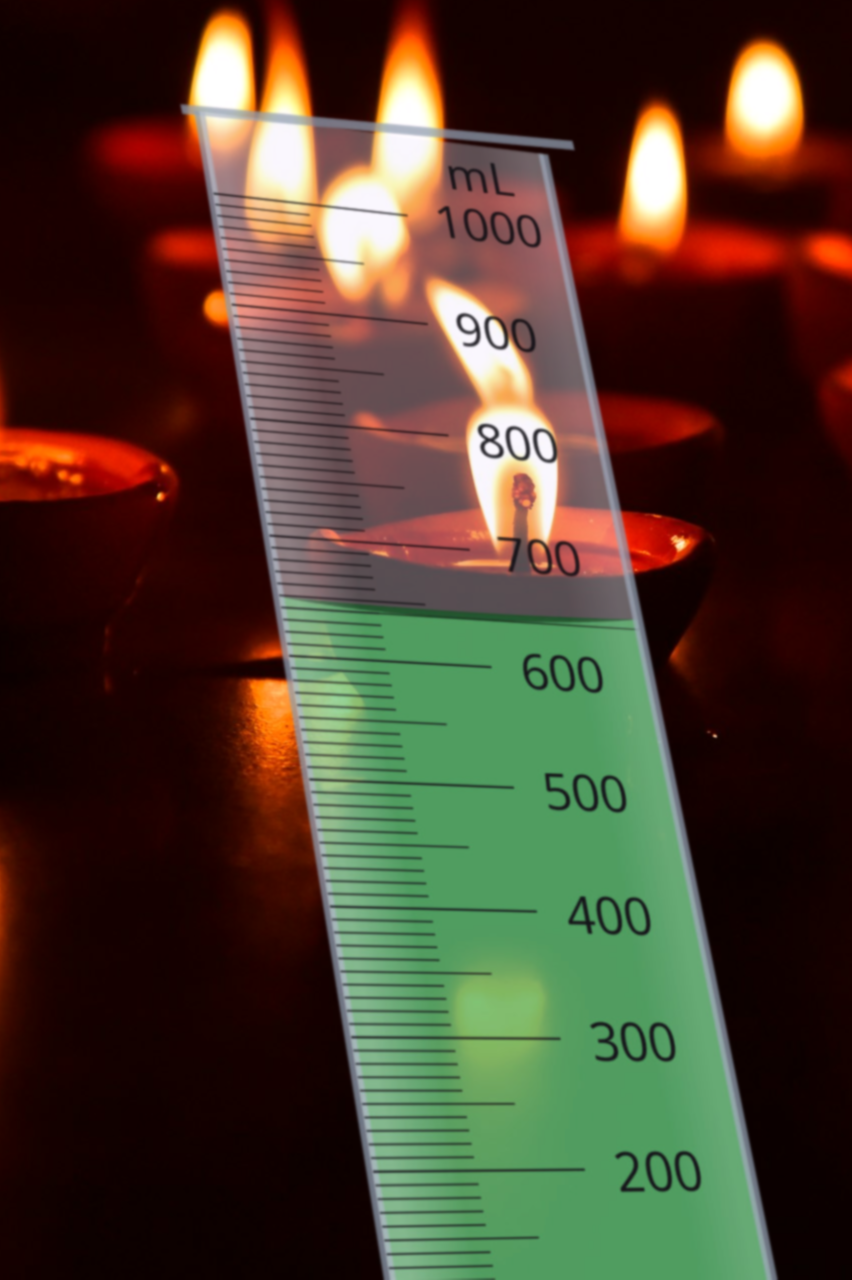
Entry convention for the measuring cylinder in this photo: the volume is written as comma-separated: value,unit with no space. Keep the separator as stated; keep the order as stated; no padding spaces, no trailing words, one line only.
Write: 640,mL
